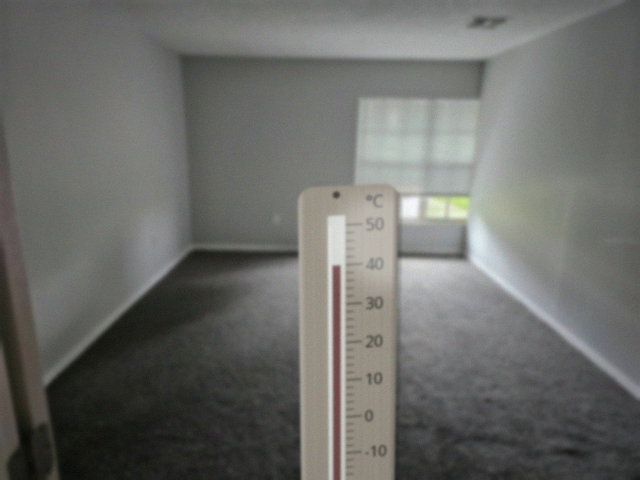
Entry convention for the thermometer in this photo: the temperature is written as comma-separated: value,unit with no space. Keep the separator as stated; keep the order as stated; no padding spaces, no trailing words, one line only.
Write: 40,°C
